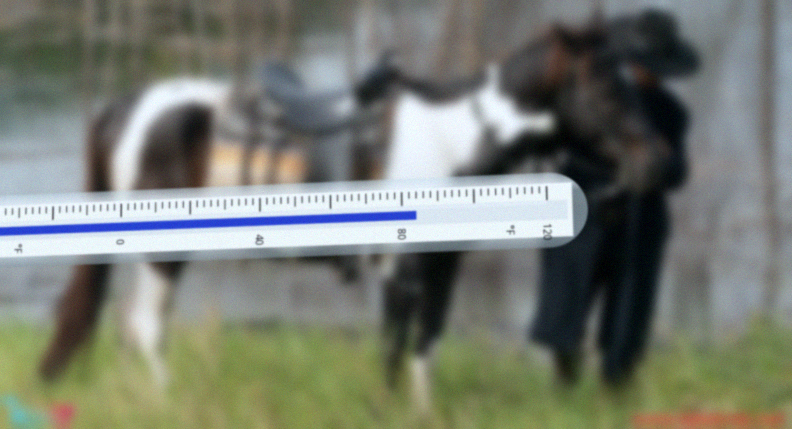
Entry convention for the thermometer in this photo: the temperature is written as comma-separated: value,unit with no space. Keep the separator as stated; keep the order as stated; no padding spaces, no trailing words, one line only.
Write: 84,°F
